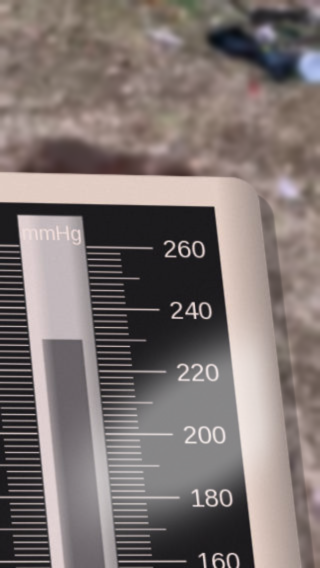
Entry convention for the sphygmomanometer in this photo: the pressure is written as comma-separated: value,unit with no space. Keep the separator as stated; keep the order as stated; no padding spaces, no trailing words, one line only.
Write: 230,mmHg
